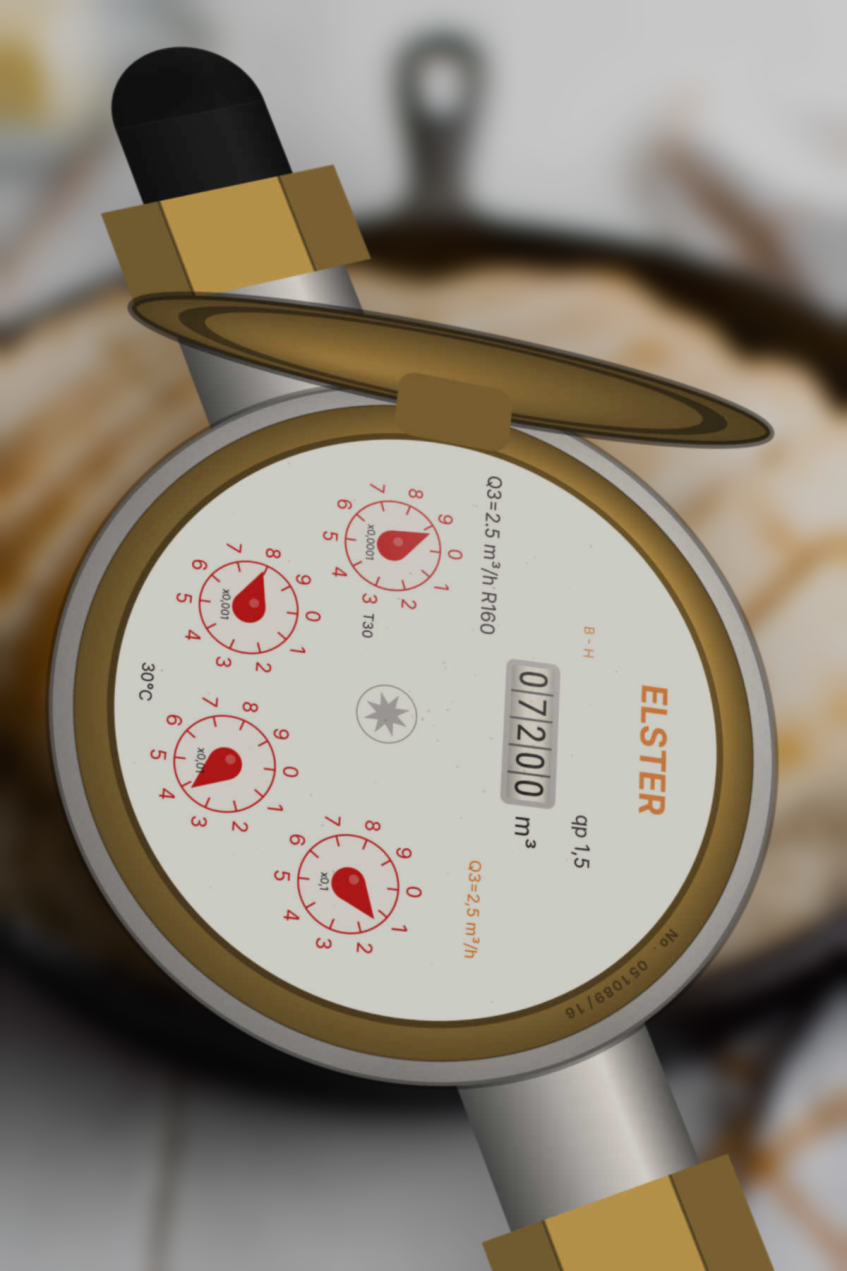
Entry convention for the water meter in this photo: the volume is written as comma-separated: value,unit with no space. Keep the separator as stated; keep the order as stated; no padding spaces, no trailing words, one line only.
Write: 7200.1379,m³
